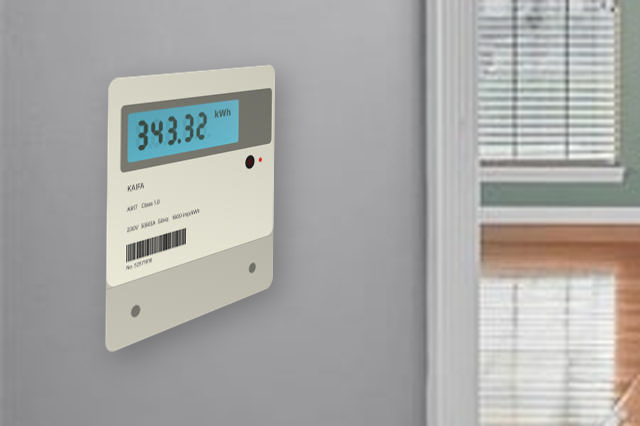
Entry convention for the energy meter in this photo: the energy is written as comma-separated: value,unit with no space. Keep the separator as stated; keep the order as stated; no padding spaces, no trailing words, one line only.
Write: 343.32,kWh
